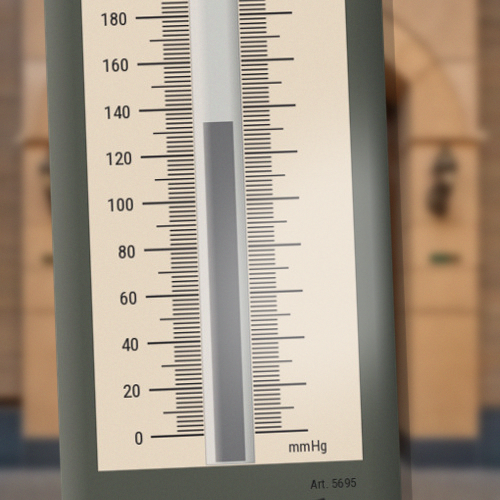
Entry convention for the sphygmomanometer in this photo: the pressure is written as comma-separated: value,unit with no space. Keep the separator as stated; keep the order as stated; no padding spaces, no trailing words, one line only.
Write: 134,mmHg
